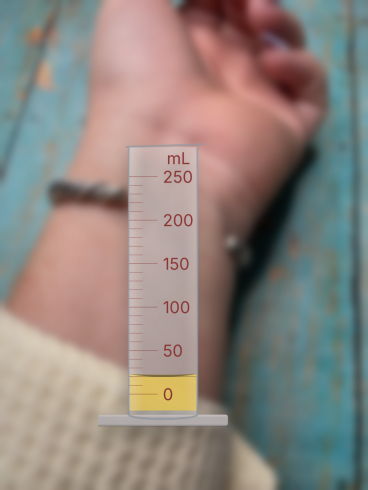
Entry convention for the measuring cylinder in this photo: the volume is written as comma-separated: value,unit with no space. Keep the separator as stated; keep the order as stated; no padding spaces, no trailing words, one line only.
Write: 20,mL
